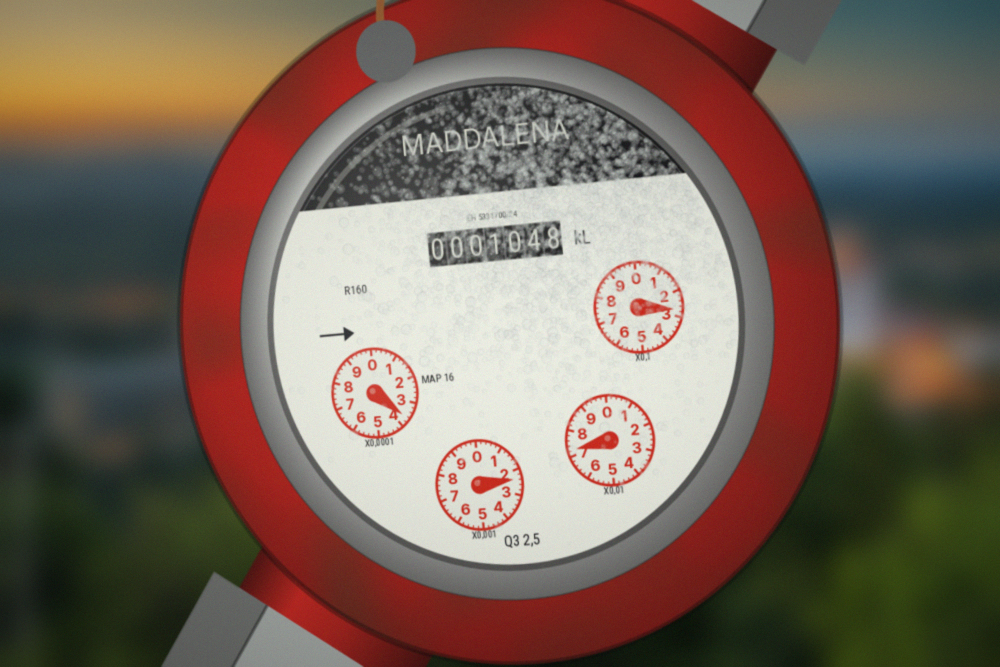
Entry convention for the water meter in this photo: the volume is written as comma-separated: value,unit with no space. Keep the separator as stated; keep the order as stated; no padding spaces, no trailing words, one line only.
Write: 1048.2723,kL
